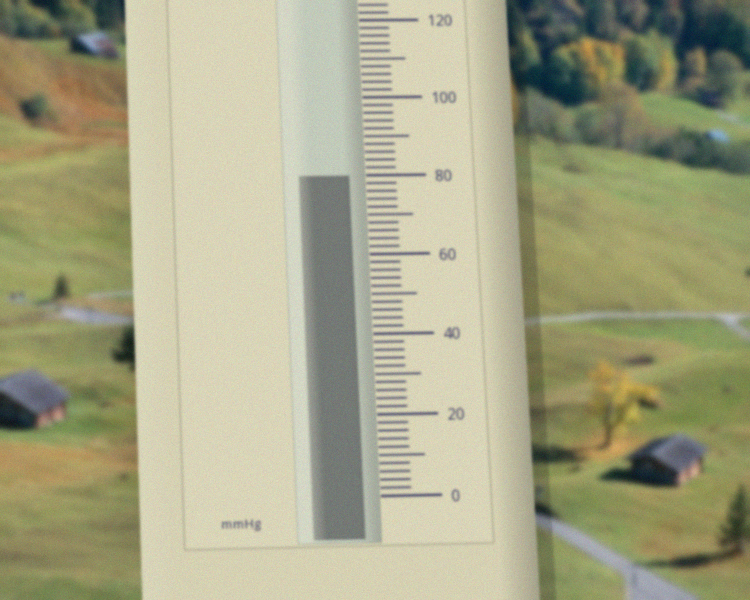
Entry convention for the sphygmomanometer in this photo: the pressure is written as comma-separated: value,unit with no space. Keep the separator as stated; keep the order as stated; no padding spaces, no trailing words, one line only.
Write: 80,mmHg
